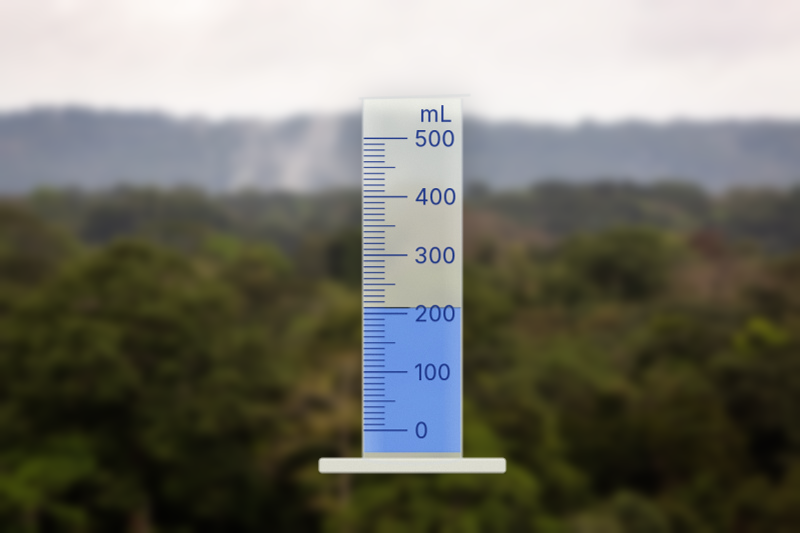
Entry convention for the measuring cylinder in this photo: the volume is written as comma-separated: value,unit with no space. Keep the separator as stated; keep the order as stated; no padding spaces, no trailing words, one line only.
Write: 210,mL
